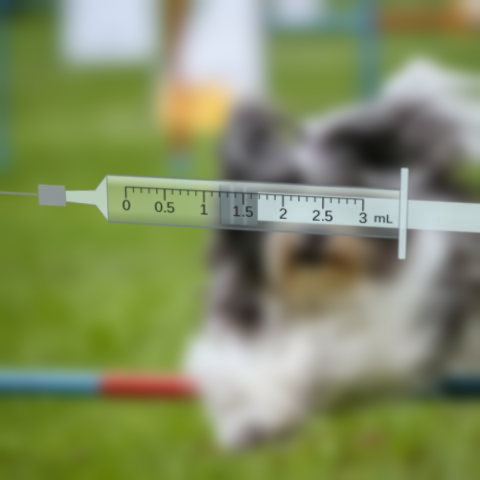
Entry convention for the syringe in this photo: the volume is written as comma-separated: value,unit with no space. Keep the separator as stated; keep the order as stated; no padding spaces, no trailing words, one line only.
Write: 1.2,mL
